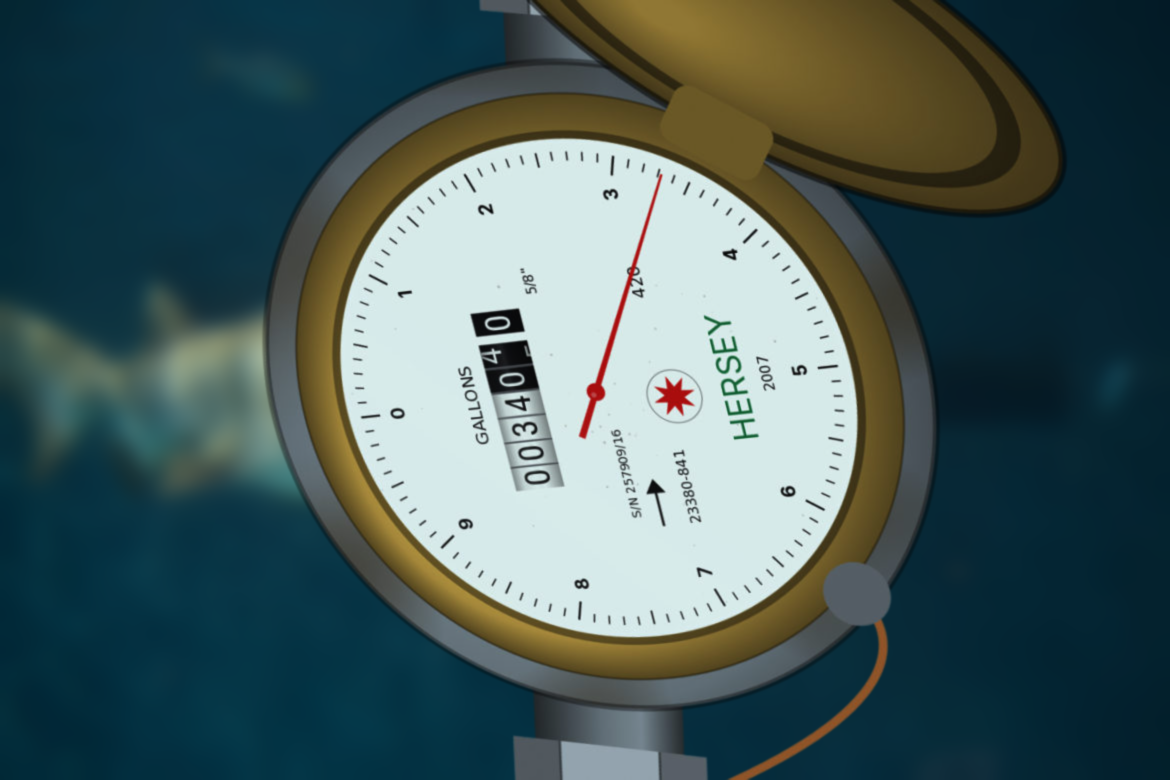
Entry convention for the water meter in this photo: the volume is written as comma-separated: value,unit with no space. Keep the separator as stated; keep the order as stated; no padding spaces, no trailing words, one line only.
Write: 34043.3,gal
